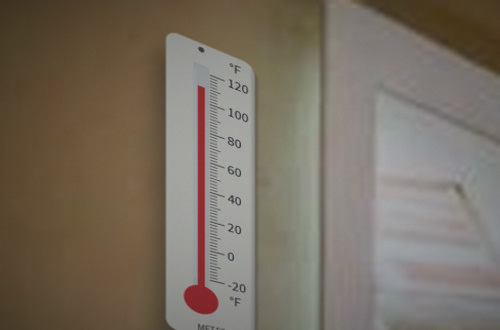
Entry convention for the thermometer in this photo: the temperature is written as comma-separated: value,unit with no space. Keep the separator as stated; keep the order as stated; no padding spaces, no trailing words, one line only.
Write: 110,°F
